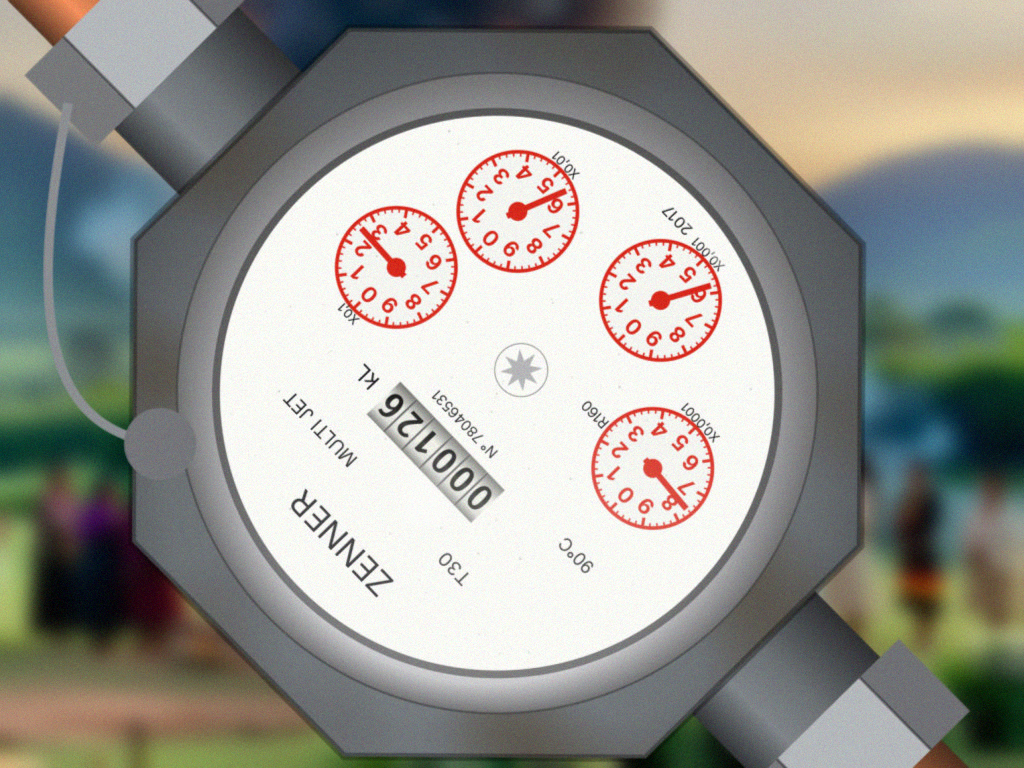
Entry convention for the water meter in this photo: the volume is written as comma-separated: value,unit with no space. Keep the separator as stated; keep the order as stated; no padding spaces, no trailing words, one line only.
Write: 126.2557,kL
